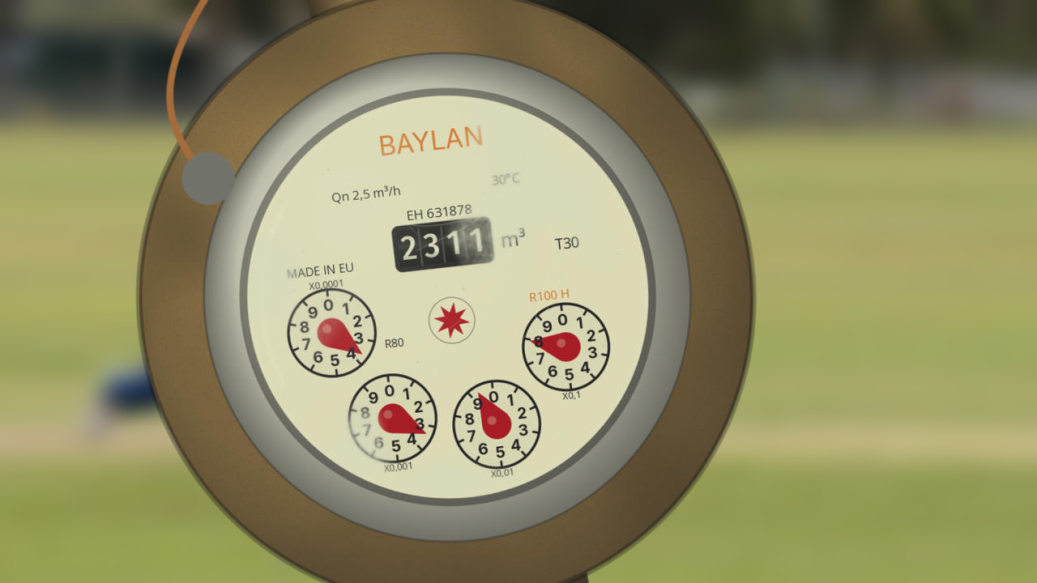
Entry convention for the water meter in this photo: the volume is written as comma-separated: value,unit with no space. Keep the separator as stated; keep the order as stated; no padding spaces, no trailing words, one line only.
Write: 2311.7933,m³
